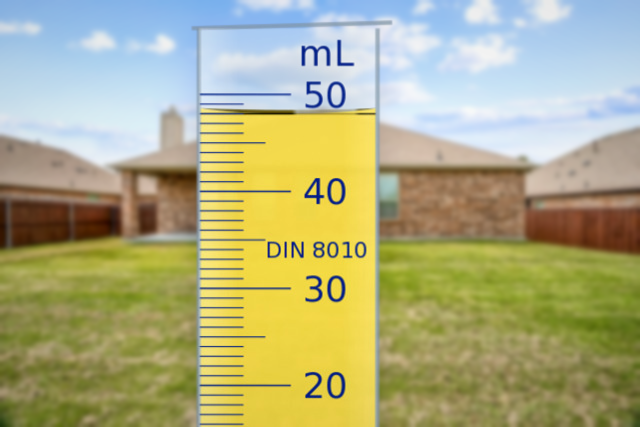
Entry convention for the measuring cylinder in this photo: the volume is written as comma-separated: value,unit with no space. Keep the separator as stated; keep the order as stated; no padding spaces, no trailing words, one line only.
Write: 48,mL
